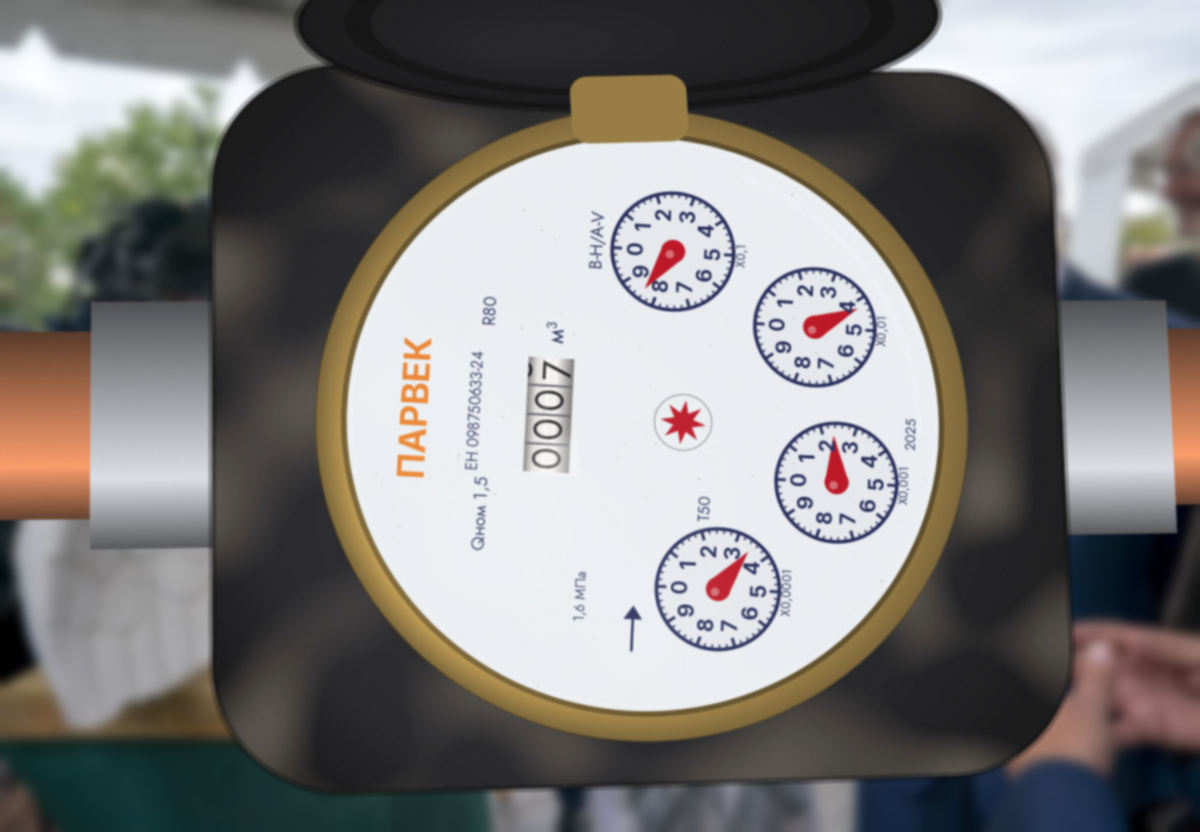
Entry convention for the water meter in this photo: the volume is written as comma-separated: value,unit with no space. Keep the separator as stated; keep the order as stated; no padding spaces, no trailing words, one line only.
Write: 6.8423,m³
